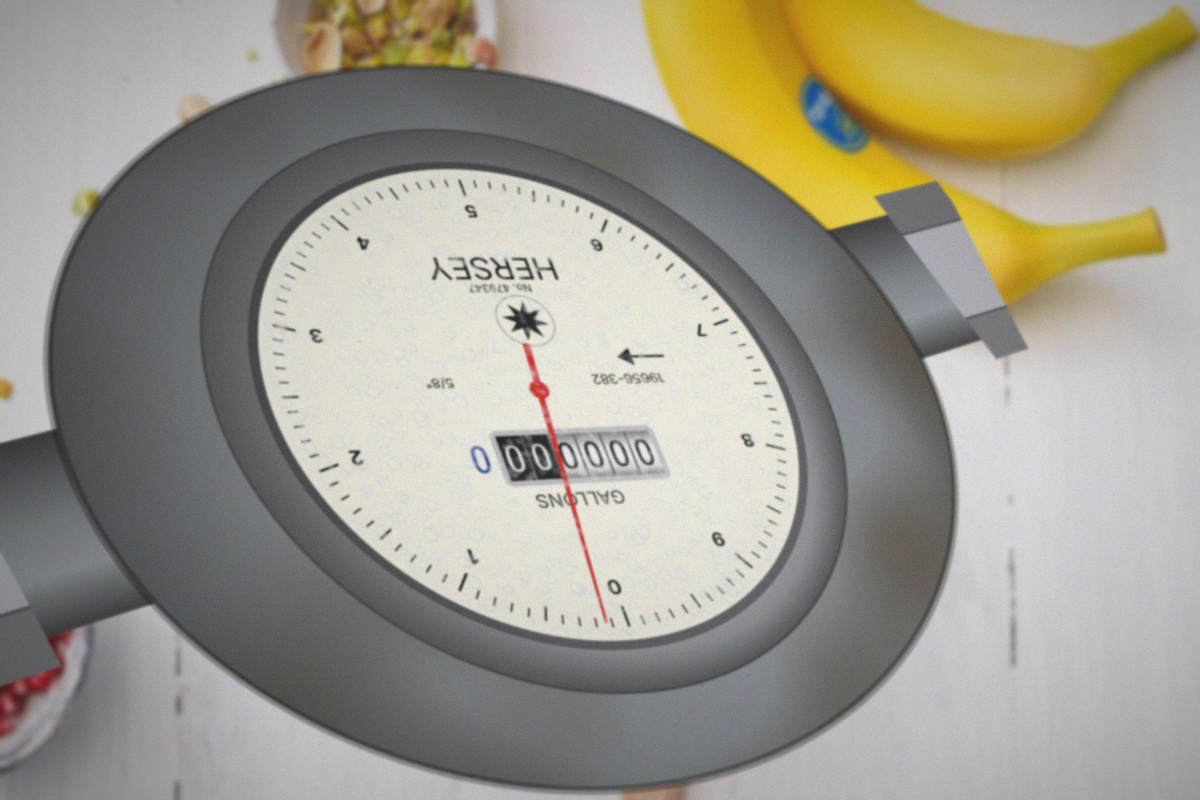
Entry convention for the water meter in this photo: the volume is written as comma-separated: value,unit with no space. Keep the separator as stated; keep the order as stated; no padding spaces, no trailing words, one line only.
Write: 0.1,gal
